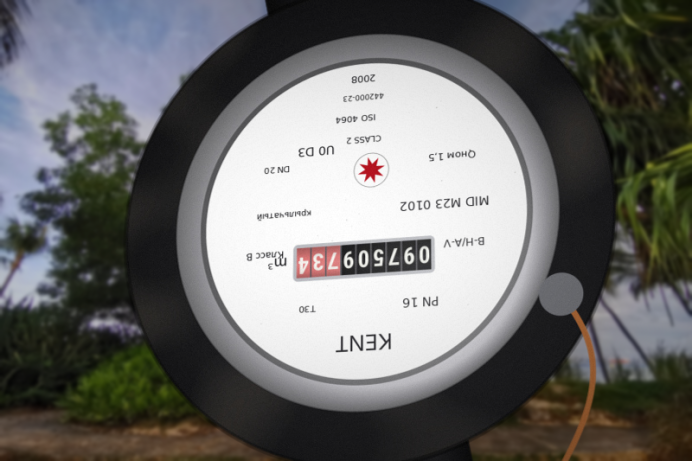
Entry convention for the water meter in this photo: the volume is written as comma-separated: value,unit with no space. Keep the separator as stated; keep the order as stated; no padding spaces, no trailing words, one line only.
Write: 97509.734,m³
